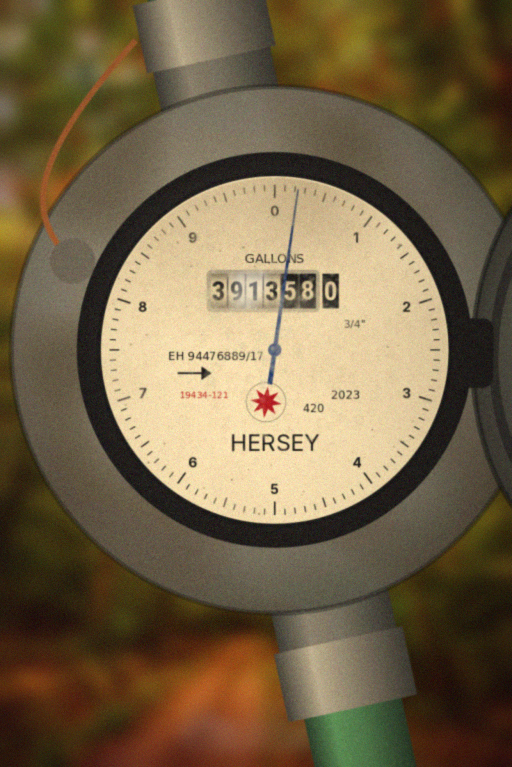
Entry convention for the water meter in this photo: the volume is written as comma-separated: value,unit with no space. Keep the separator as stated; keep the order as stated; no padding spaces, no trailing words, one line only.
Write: 3913580.2,gal
